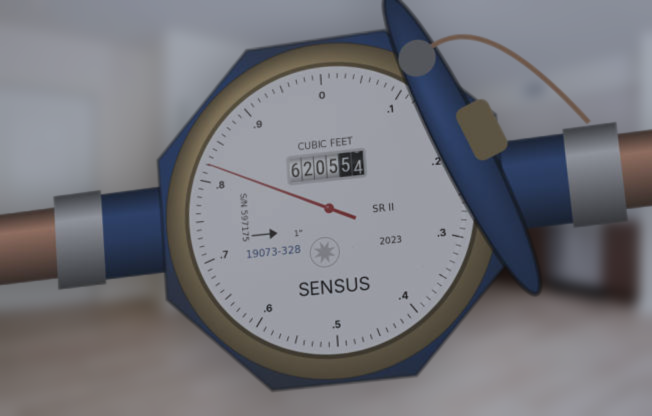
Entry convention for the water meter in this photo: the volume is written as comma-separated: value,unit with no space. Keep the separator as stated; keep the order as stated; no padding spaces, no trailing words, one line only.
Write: 620553.82,ft³
